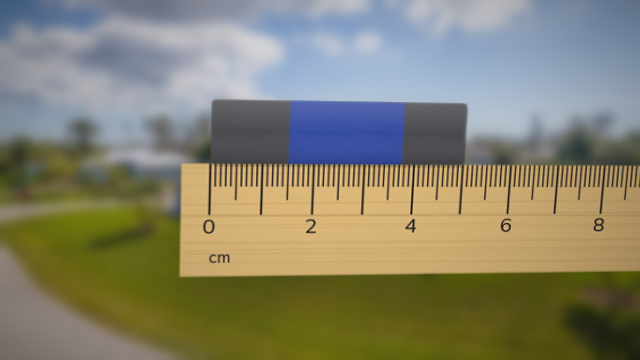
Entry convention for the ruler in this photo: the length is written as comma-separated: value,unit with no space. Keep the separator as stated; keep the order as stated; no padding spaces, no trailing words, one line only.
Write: 5,cm
